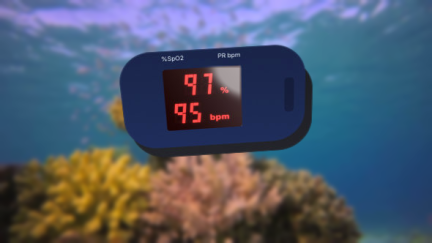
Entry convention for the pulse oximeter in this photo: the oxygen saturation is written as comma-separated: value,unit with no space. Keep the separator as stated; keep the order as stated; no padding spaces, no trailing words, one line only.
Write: 97,%
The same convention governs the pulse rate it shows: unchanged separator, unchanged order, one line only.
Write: 95,bpm
